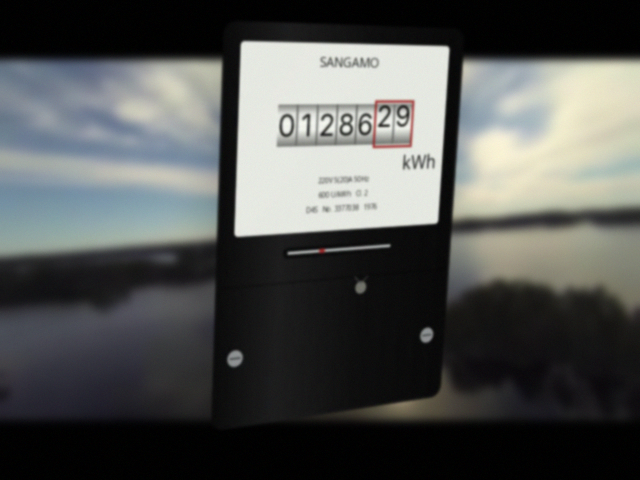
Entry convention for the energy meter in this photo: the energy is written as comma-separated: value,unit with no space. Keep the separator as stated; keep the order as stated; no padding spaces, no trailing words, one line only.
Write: 1286.29,kWh
